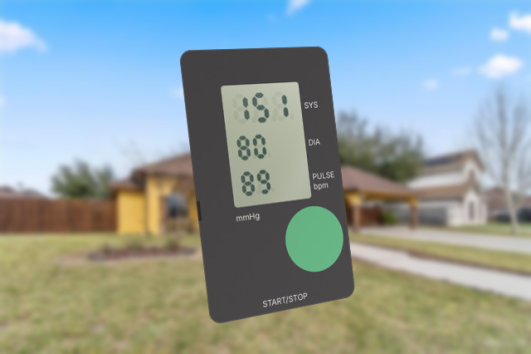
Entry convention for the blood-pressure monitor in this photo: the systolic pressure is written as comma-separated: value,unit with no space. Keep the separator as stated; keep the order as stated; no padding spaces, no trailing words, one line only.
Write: 151,mmHg
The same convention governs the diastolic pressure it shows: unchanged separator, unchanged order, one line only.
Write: 80,mmHg
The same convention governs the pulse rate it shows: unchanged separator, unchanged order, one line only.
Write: 89,bpm
